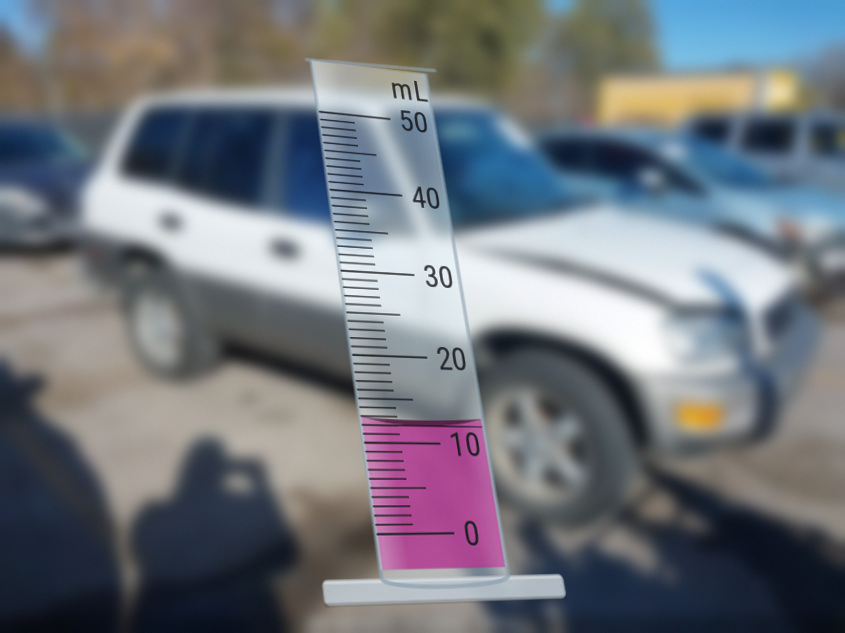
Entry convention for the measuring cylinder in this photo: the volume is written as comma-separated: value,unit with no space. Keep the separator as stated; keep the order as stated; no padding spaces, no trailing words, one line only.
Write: 12,mL
